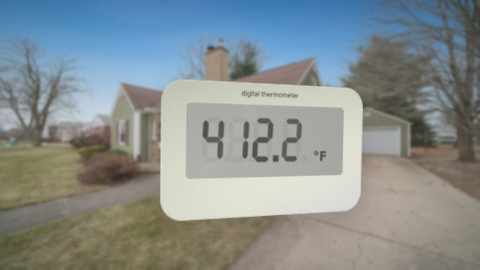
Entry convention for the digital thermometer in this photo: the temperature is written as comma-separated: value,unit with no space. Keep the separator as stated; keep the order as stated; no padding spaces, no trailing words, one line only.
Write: 412.2,°F
